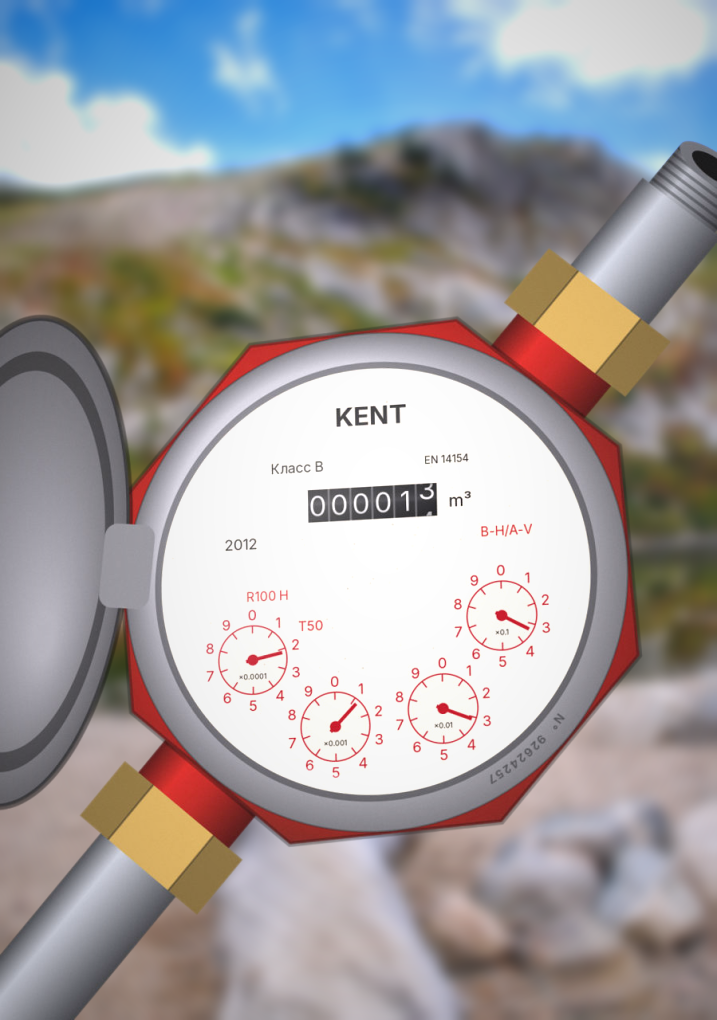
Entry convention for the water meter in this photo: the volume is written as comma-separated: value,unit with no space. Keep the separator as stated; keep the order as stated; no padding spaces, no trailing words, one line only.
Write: 13.3312,m³
